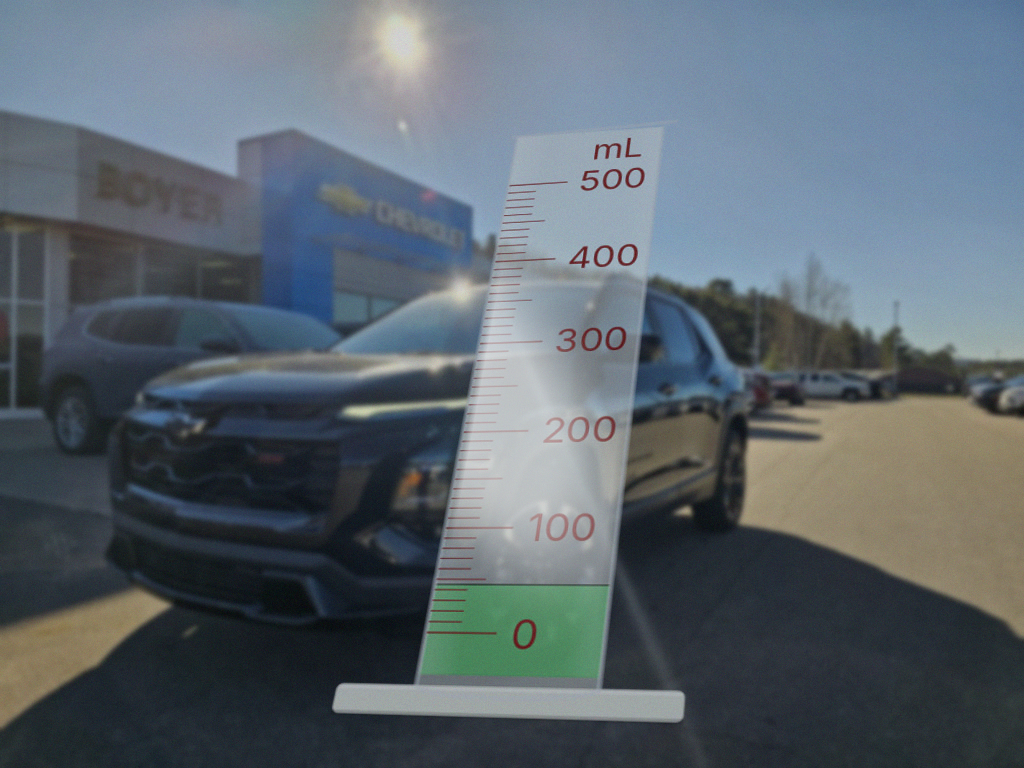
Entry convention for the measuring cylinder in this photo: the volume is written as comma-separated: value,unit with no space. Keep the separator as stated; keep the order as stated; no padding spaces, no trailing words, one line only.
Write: 45,mL
